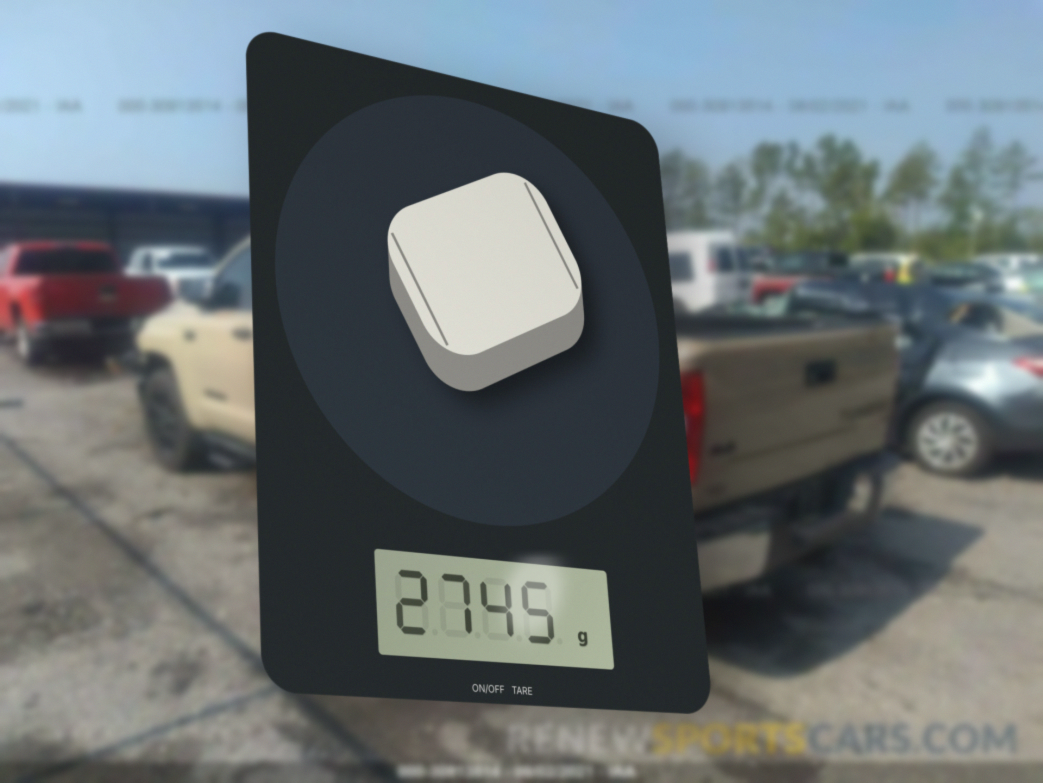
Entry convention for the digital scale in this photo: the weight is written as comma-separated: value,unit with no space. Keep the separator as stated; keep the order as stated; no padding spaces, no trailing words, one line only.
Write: 2745,g
